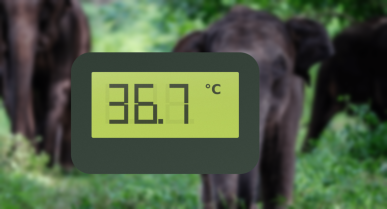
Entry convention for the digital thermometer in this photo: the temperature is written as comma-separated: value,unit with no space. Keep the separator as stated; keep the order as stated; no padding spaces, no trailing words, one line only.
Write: 36.7,°C
